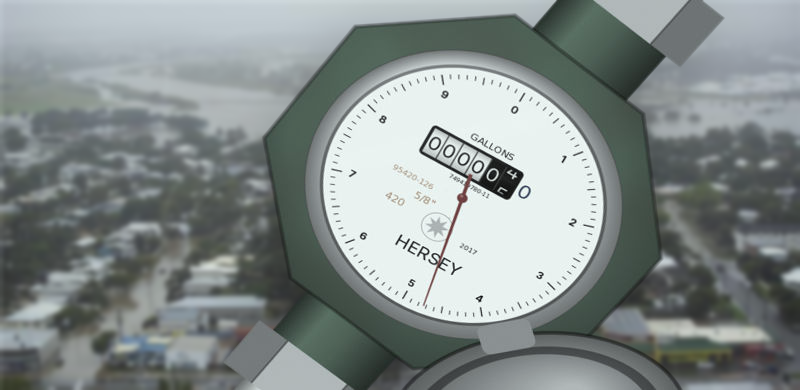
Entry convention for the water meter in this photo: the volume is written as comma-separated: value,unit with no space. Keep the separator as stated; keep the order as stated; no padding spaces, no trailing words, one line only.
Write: 44.7,gal
